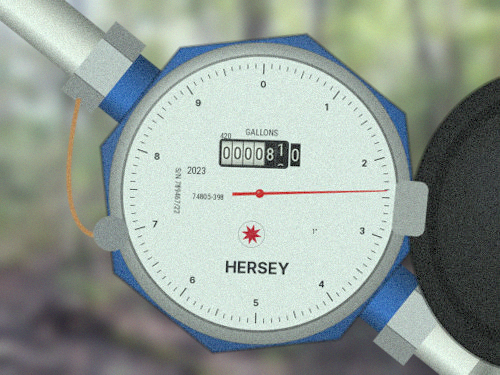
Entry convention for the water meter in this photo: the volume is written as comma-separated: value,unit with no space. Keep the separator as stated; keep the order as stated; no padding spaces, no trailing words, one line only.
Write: 812.4,gal
